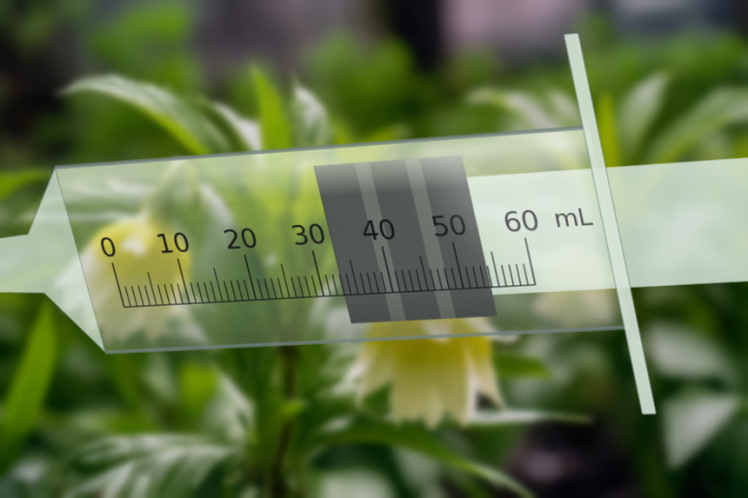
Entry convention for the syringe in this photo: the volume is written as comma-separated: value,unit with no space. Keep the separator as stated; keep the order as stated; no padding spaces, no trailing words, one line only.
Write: 33,mL
